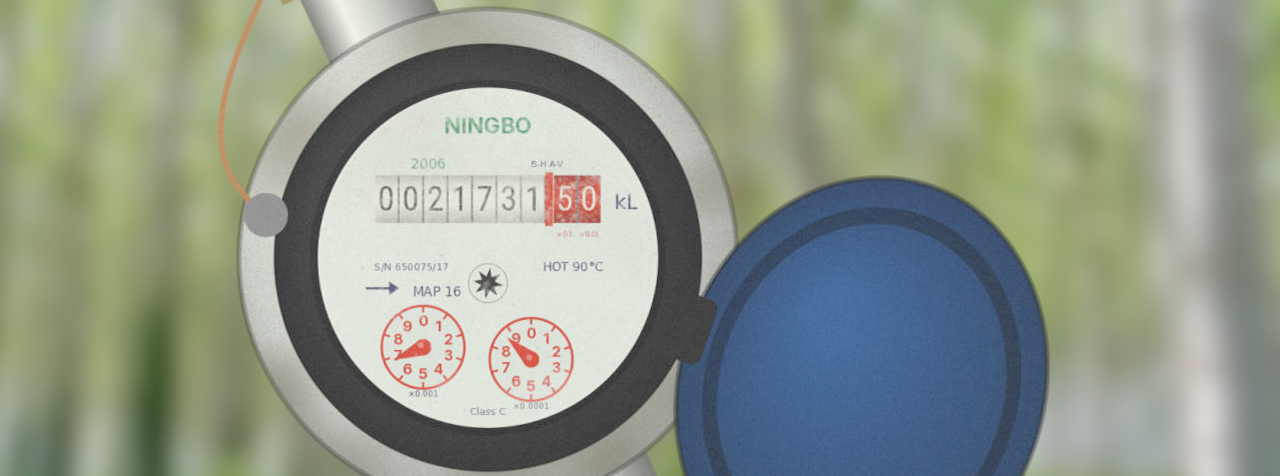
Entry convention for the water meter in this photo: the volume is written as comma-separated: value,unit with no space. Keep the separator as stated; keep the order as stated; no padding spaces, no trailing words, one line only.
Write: 21731.5068,kL
